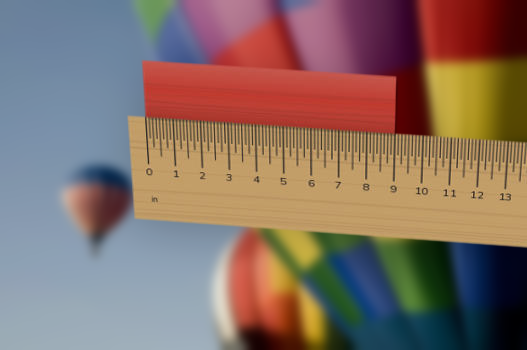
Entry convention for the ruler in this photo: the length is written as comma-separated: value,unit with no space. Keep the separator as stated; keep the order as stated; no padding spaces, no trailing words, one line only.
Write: 9,in
